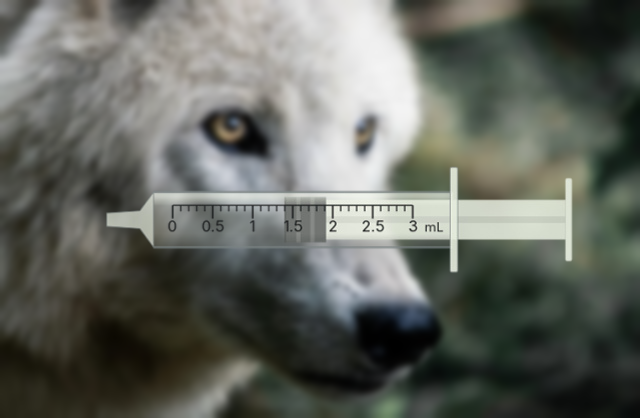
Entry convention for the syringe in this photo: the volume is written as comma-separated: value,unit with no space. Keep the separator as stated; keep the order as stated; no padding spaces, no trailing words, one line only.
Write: 1.4,mL
